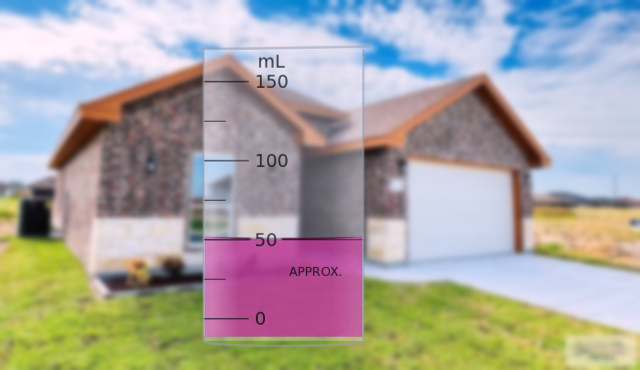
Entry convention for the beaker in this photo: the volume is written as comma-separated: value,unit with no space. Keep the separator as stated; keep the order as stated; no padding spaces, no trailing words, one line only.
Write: 50,mL
